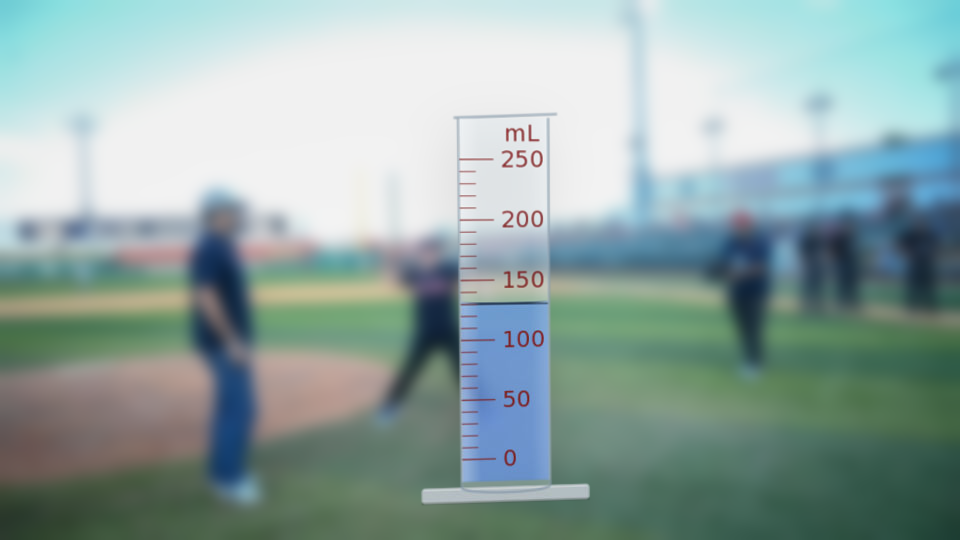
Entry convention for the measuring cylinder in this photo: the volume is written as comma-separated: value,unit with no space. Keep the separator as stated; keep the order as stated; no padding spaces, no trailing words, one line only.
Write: 130,mL
